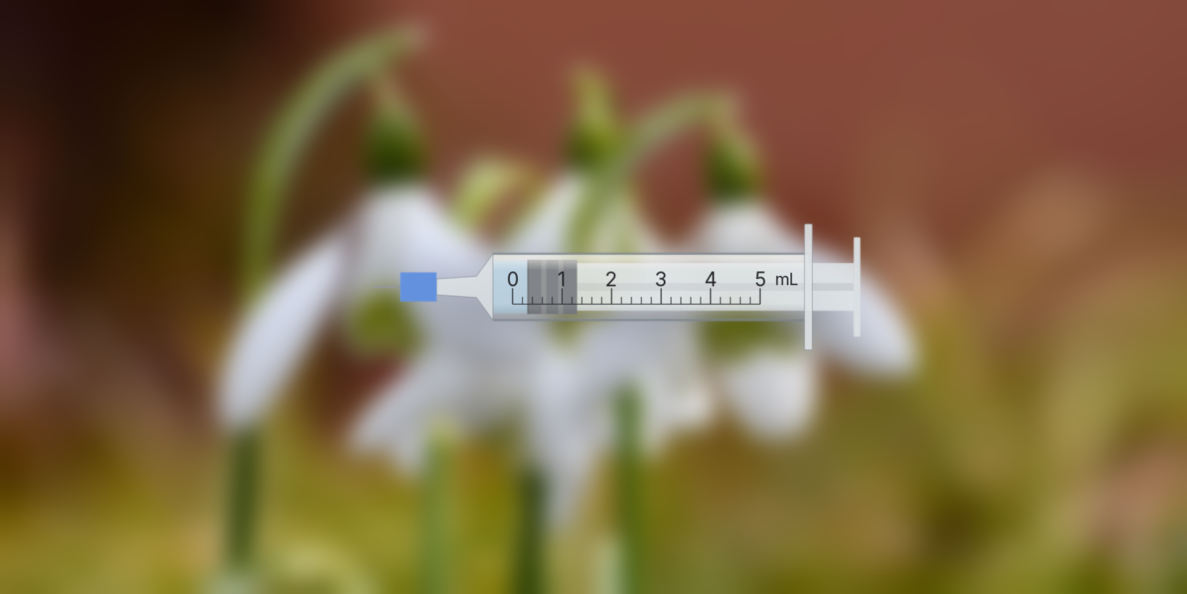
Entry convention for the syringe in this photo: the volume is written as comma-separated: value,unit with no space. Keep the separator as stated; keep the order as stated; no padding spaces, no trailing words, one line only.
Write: 0.3,mL
